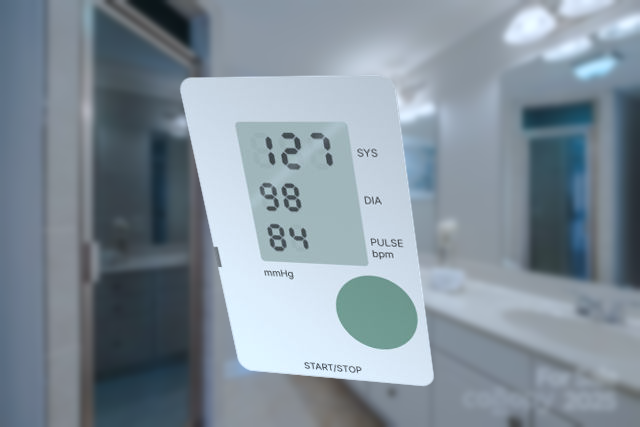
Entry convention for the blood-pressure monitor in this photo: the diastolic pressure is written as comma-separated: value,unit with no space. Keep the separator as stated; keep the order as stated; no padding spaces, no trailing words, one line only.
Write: 98,mmHg
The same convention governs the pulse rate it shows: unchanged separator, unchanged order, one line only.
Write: 84,bpm
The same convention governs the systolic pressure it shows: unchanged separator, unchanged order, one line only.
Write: 127,mmHg
